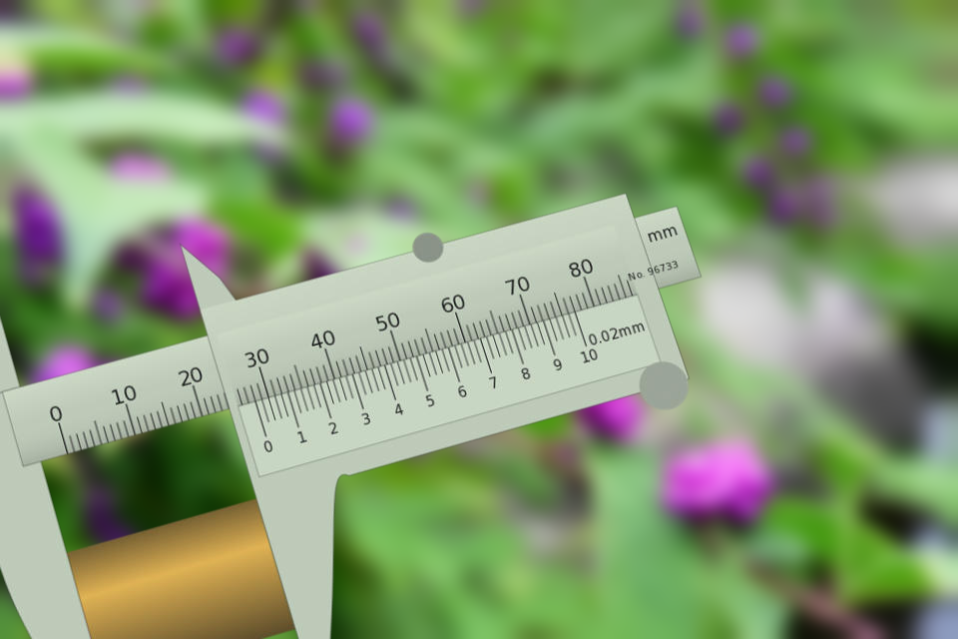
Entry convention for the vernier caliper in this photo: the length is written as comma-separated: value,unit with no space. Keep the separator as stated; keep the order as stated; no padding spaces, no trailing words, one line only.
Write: 28.0,mm
